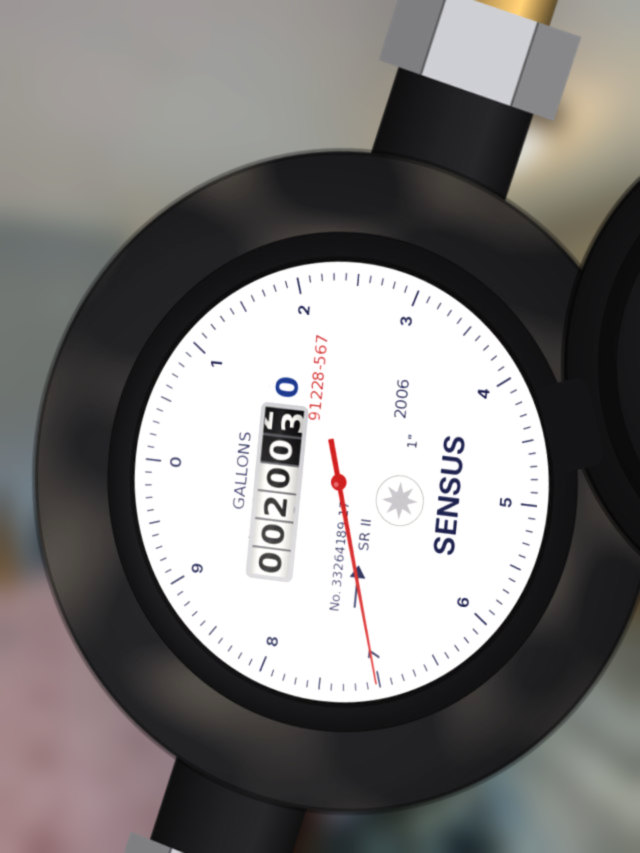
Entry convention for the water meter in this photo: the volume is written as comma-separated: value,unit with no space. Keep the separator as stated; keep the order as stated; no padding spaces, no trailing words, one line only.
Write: 20027.0,gal
